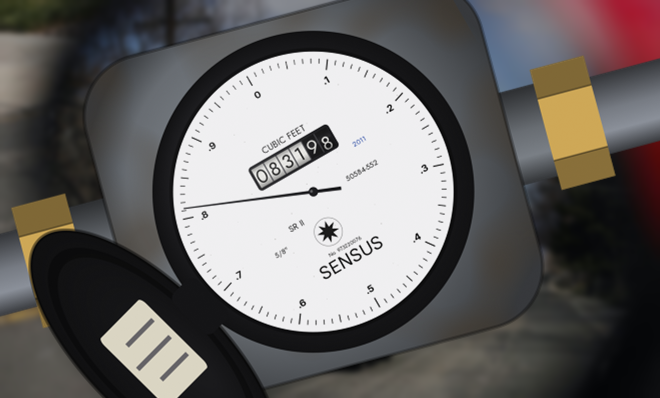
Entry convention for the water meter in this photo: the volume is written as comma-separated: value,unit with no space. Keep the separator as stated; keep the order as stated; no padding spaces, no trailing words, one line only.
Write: 83197.81,ft³
